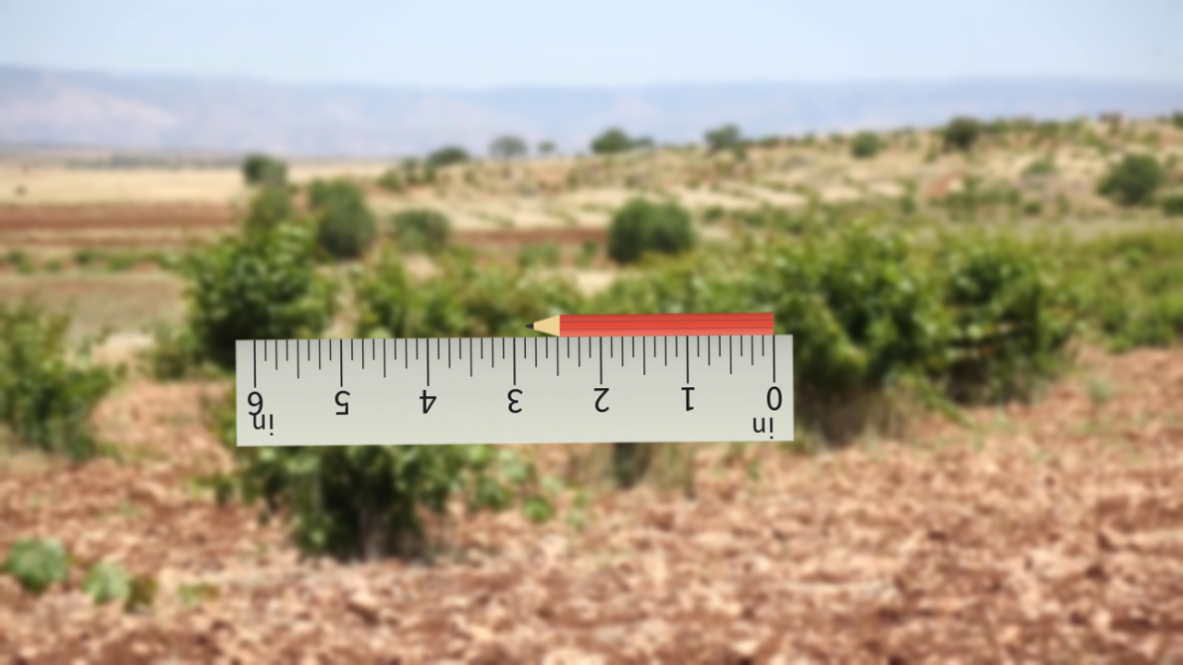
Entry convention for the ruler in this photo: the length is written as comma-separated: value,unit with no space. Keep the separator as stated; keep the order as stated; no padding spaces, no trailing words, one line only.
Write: 2.875,in
